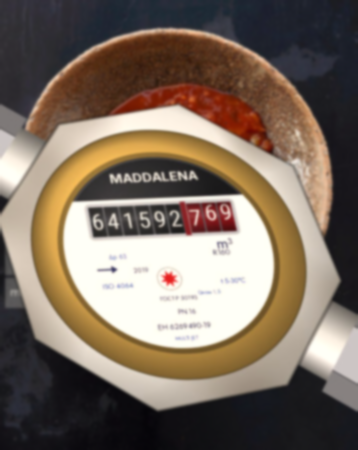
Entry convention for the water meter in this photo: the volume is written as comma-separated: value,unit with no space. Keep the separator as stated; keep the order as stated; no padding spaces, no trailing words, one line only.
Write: 641592.769,m³
